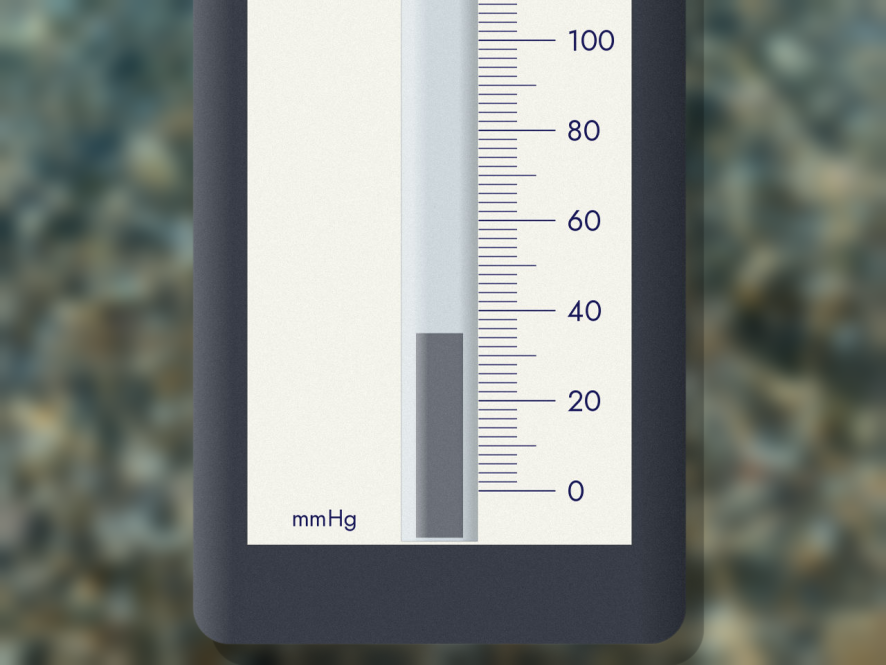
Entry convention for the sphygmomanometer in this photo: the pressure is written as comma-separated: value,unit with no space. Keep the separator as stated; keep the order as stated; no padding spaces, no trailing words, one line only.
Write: 35,mmHg
